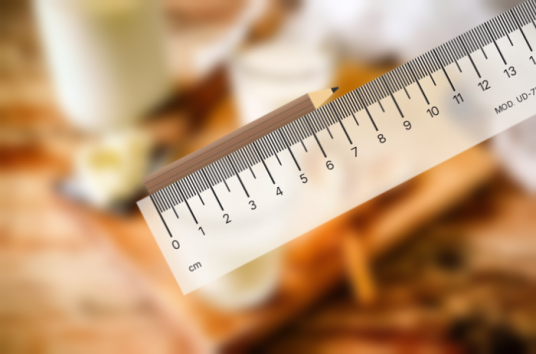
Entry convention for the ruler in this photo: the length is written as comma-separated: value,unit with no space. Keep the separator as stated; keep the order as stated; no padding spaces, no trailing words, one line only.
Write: 7.5,cm
